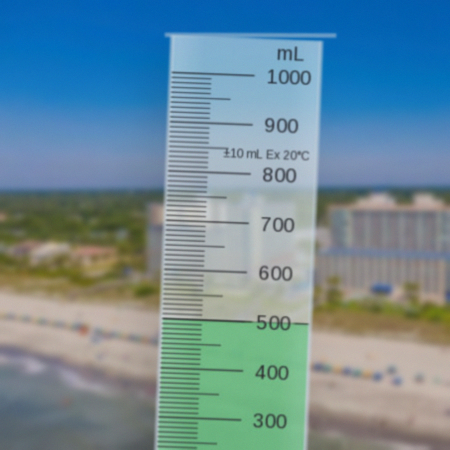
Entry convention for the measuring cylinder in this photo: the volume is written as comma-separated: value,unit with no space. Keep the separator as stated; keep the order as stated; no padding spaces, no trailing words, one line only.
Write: 500,mL
